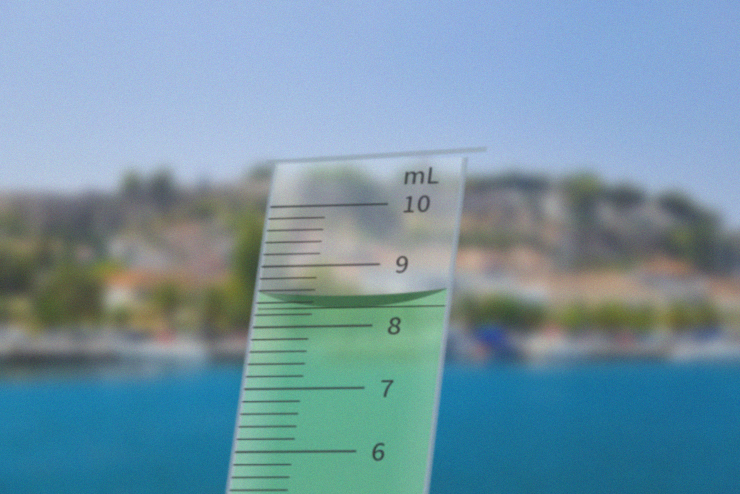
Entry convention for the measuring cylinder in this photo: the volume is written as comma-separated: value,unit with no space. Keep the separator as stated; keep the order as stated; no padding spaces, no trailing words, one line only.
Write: 8.3,mL
